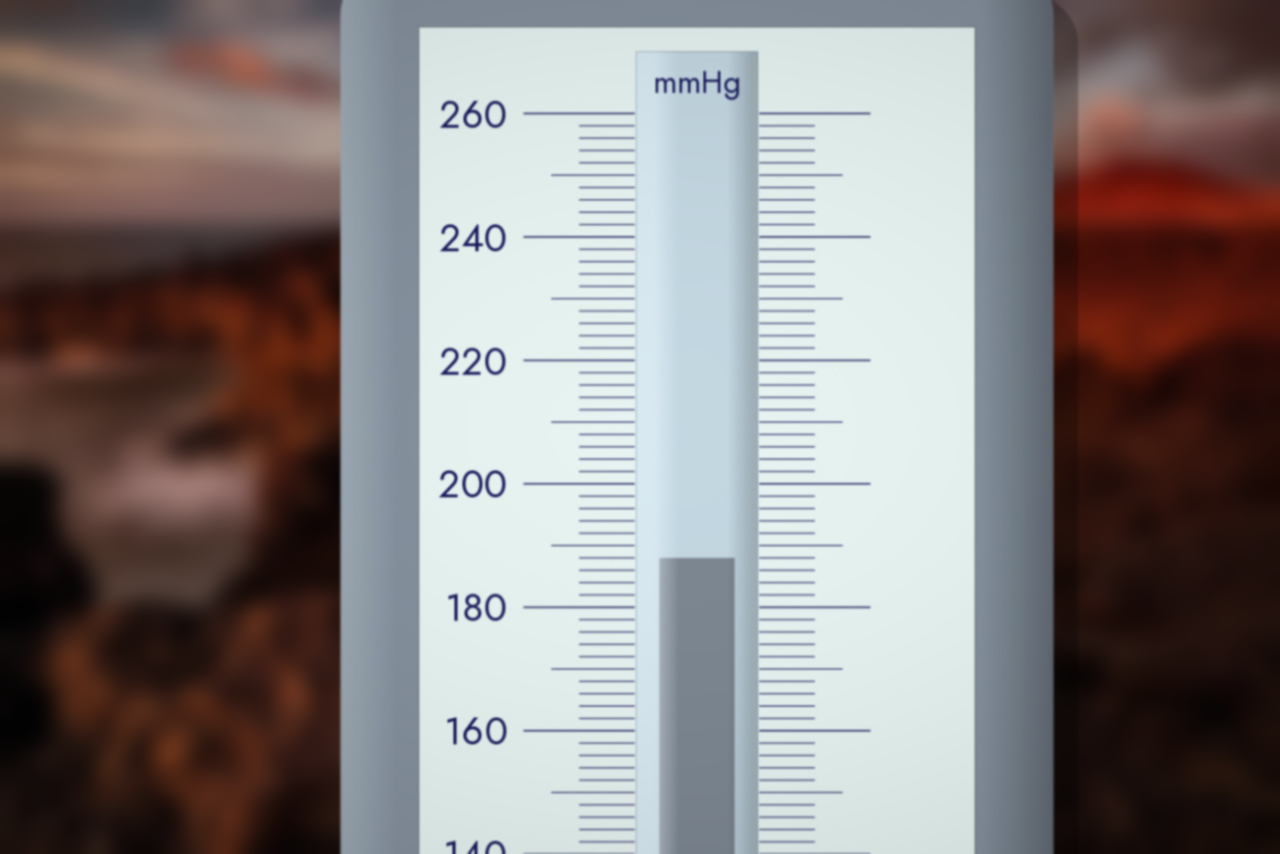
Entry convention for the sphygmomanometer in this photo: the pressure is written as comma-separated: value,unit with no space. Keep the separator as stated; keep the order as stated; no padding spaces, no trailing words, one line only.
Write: 188,mmHg
